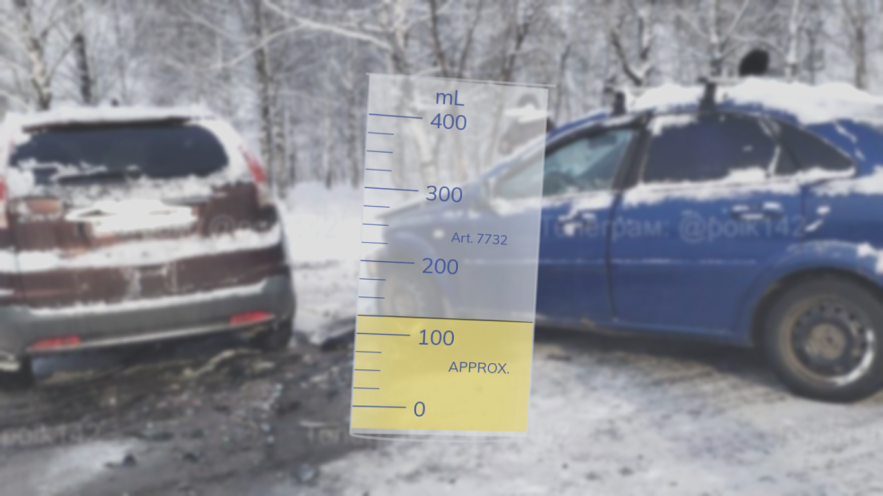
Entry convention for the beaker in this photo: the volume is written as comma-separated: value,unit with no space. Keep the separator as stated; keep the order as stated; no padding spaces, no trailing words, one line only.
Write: 125,mL
